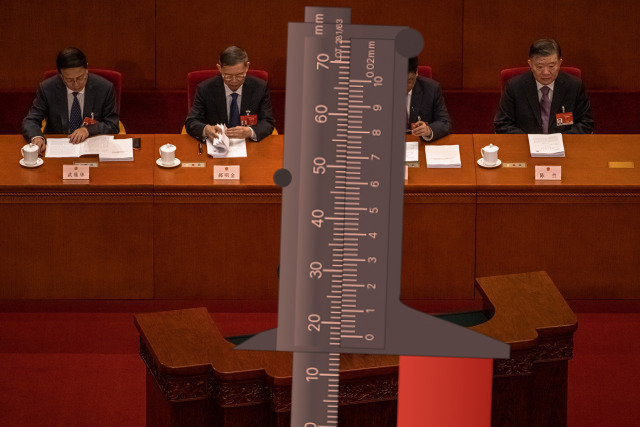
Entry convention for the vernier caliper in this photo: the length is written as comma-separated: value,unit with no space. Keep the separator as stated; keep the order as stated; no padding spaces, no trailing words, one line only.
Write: 17.5,mm
